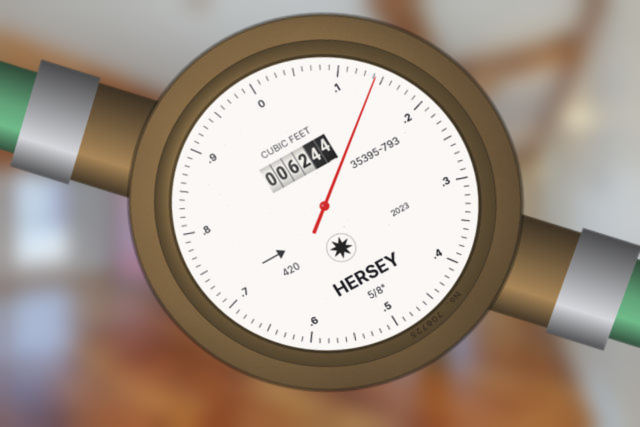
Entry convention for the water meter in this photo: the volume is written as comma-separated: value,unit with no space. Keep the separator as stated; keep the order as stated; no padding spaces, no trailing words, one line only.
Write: 6244.14,ft³
